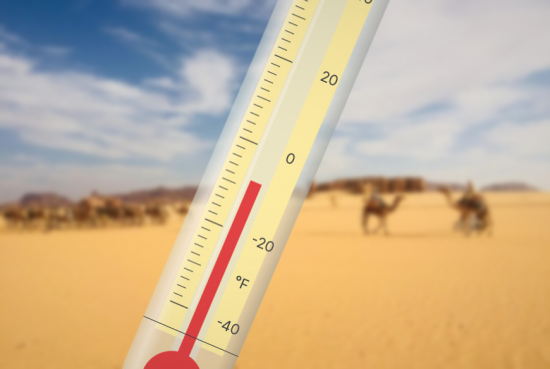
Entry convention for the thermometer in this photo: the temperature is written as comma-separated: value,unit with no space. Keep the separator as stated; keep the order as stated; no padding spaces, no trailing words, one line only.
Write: -8,°F
